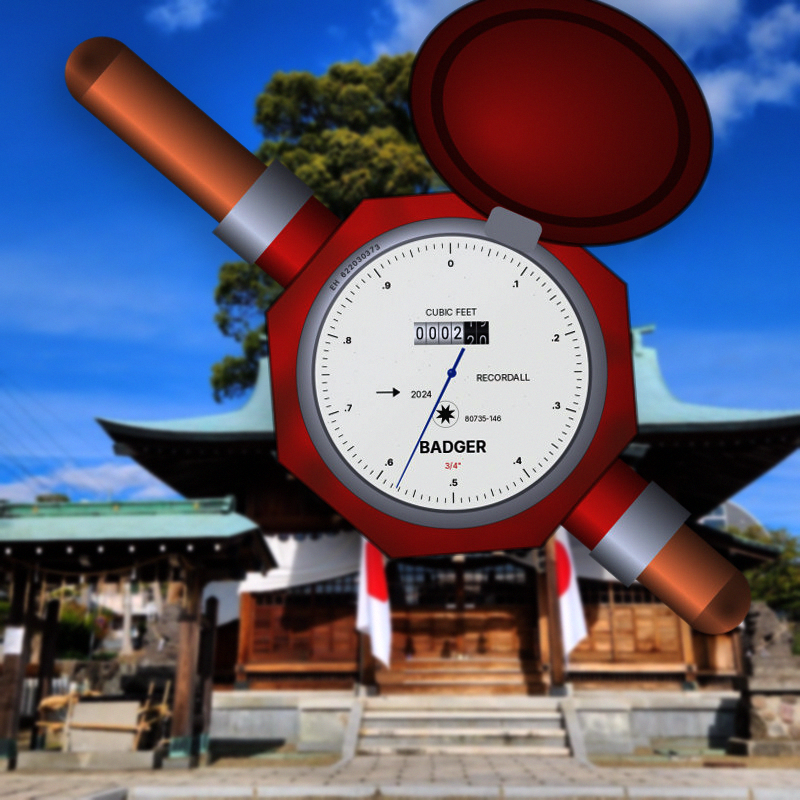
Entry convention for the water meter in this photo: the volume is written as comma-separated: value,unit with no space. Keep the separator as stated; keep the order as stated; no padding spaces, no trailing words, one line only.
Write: 219.57,ft³
